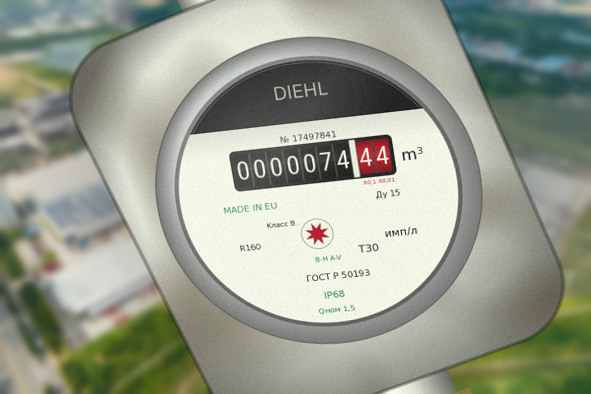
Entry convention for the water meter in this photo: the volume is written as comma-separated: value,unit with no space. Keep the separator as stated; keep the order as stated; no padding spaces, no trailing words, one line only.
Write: 74.44,m³
